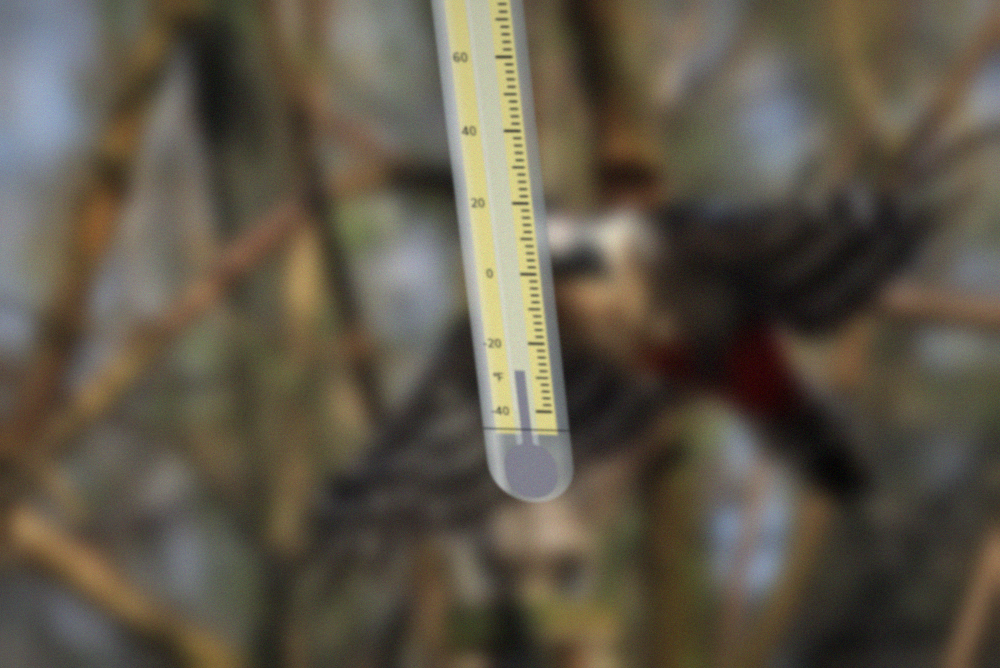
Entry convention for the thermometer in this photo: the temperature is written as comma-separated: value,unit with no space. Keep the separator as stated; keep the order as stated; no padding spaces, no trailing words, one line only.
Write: -28,°F
